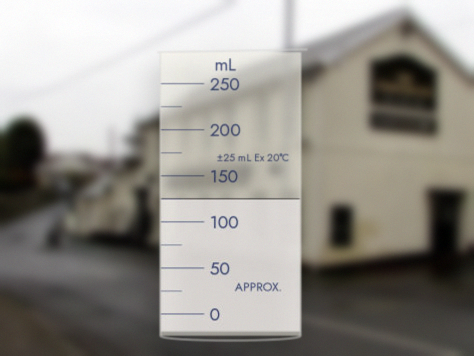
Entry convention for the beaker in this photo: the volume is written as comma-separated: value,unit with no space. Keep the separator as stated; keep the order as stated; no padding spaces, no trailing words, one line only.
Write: 125,mL
